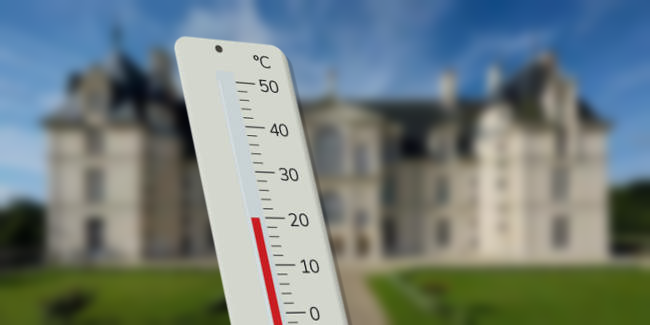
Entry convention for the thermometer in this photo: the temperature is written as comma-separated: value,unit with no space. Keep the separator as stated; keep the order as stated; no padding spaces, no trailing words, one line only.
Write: 20,°C
